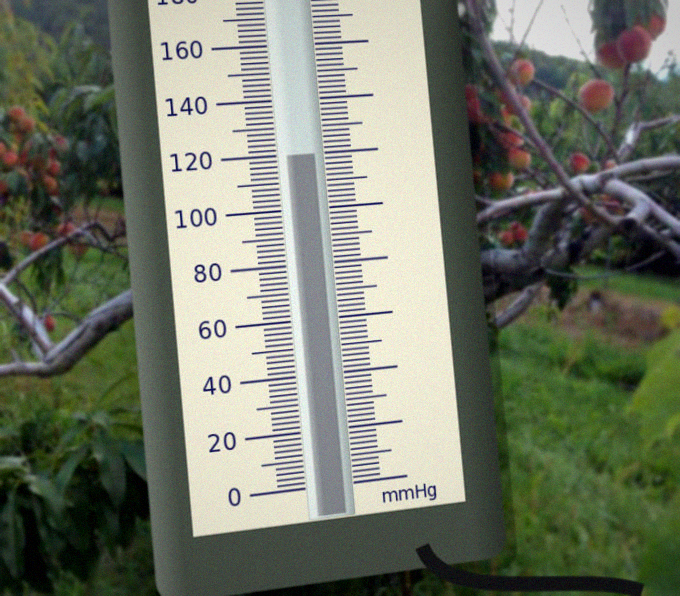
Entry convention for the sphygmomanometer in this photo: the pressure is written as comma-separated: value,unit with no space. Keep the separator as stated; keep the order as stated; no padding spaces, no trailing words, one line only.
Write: 120,mmHg
